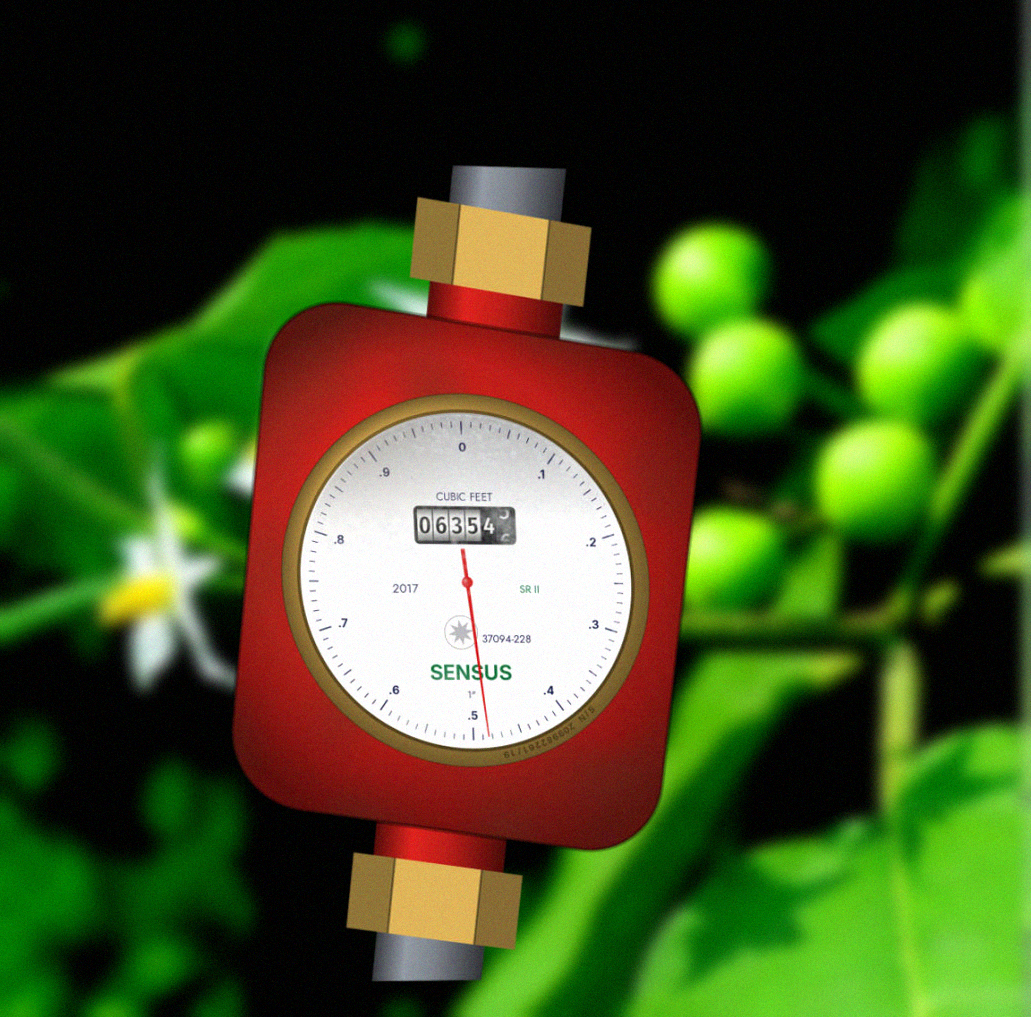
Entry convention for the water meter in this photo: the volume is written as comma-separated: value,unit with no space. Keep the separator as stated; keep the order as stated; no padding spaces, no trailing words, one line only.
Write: 63545.48,ft³
